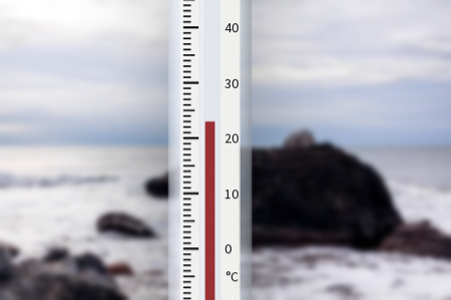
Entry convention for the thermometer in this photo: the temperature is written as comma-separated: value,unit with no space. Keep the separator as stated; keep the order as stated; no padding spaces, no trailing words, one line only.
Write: 23,°C
